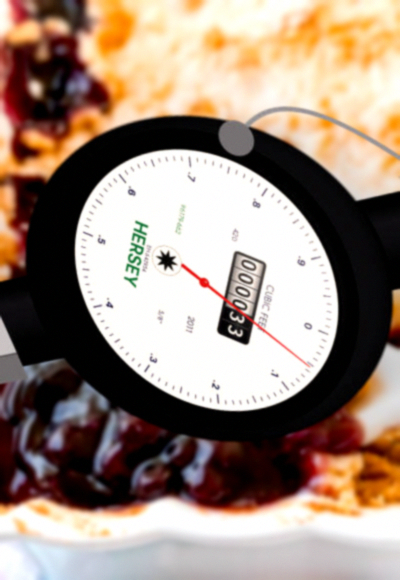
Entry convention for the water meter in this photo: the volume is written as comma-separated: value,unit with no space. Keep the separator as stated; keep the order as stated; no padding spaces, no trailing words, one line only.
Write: 33.05,ft³
